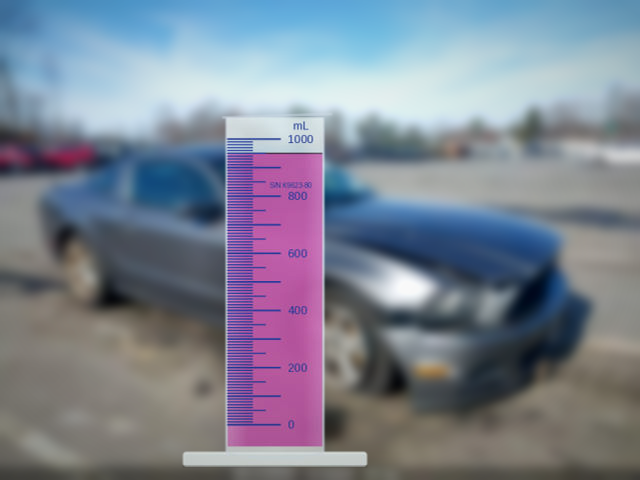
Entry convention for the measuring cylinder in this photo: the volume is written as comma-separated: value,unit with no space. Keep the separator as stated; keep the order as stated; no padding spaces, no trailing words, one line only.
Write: 950,mL
